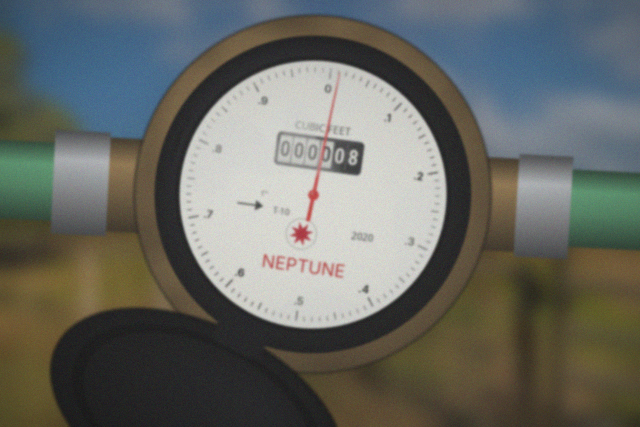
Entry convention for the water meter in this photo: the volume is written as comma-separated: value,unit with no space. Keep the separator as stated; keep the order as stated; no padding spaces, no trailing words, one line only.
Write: 8.01,ft³
